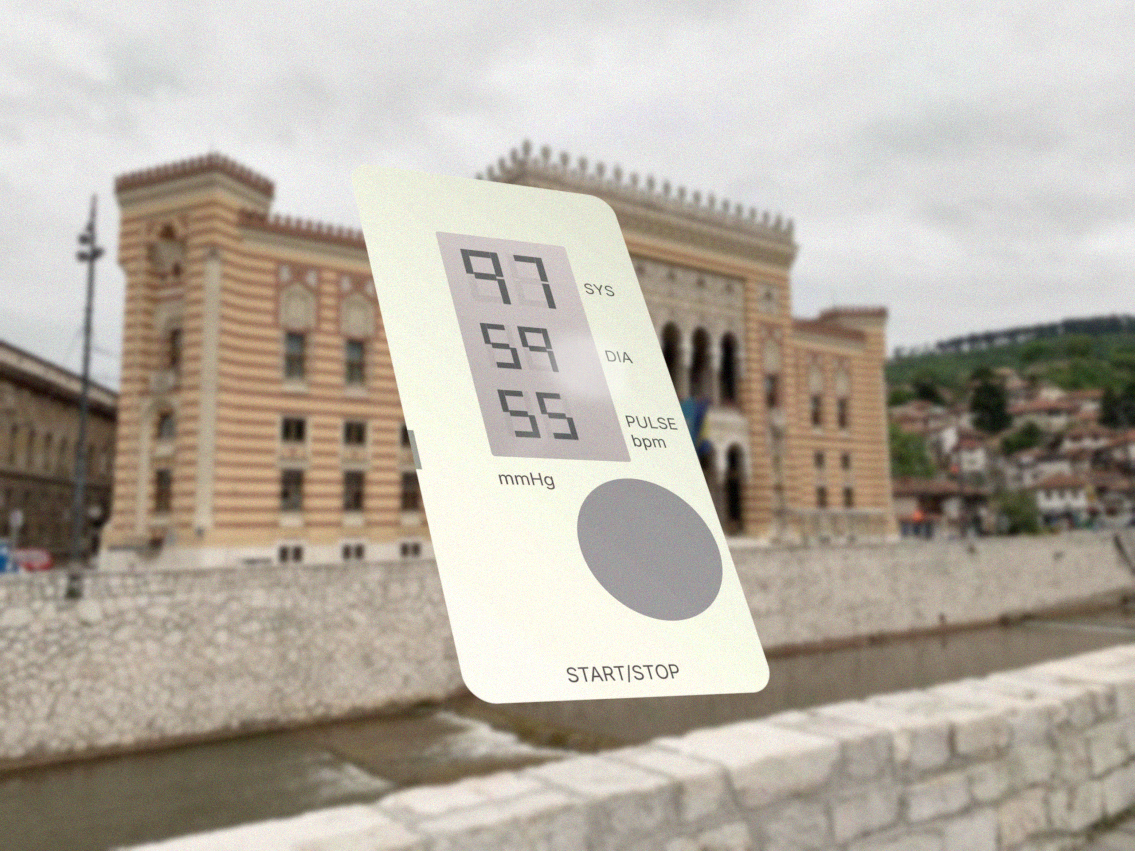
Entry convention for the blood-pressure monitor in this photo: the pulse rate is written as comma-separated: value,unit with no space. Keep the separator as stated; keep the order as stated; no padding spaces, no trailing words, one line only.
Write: 55,bpm
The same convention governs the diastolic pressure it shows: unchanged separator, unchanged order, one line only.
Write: 59,mmHg
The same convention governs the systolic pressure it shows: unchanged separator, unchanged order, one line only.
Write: 97,mmHg
